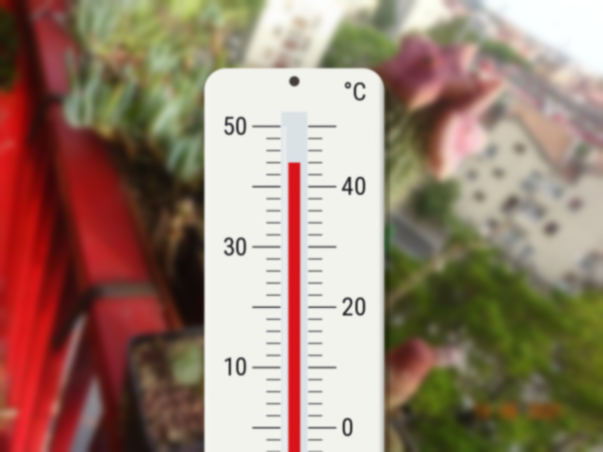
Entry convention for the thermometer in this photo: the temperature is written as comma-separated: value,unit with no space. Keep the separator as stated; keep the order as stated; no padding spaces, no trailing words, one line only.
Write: 44,°C
